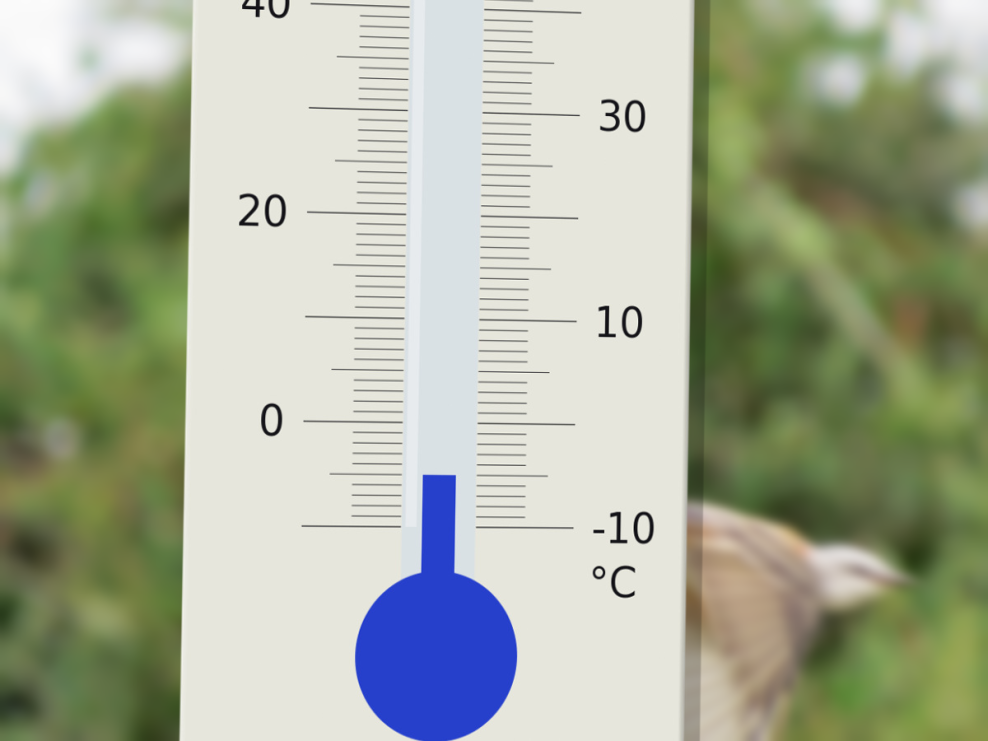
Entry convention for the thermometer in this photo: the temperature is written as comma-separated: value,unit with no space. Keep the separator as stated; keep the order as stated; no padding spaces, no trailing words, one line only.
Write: -5,°C
